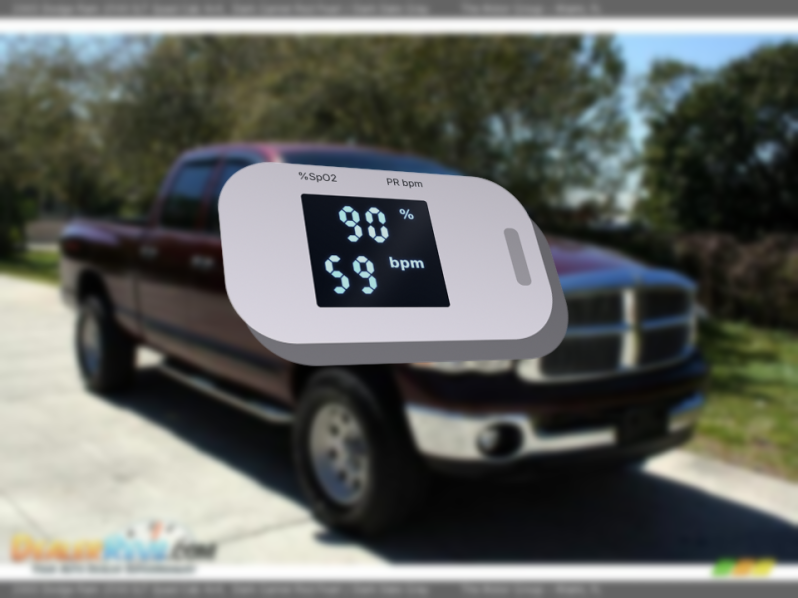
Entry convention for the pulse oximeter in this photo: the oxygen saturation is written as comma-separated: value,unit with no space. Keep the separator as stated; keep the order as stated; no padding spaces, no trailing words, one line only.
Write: 90,%
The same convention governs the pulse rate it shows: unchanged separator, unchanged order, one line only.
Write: 59,bpm
